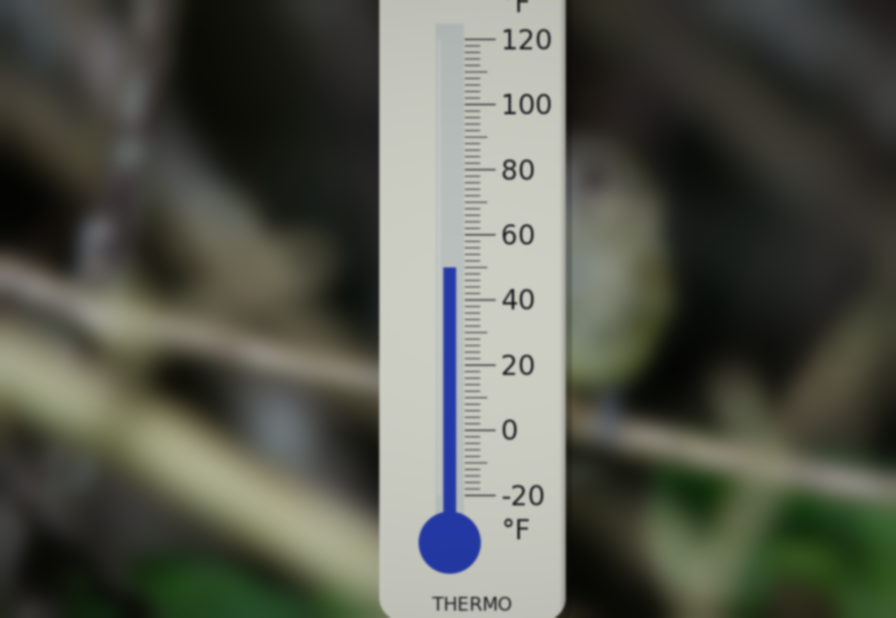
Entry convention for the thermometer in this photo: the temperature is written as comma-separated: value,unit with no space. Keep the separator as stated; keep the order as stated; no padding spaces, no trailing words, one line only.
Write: 50,°F
